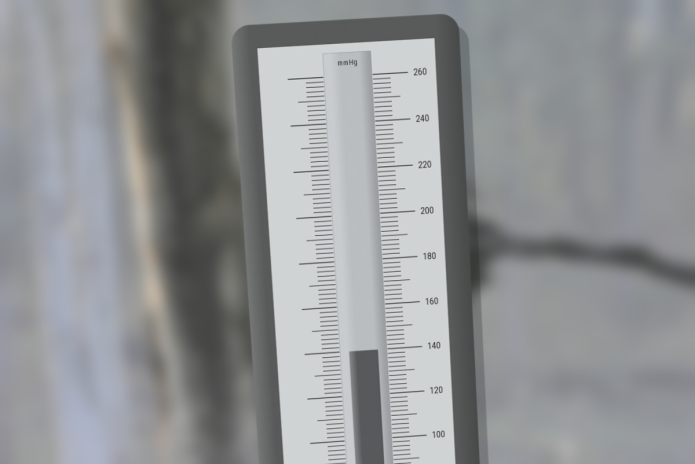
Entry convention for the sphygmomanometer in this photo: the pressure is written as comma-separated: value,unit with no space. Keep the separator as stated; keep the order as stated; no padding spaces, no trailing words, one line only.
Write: 140,mmHg
